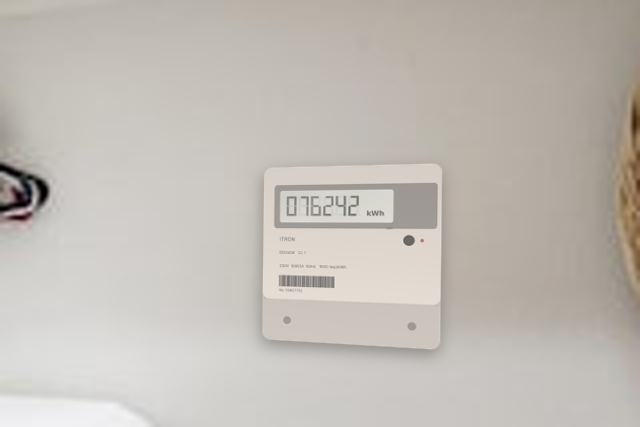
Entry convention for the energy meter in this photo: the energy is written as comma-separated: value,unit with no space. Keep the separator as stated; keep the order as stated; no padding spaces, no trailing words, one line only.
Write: 76242,kWh
